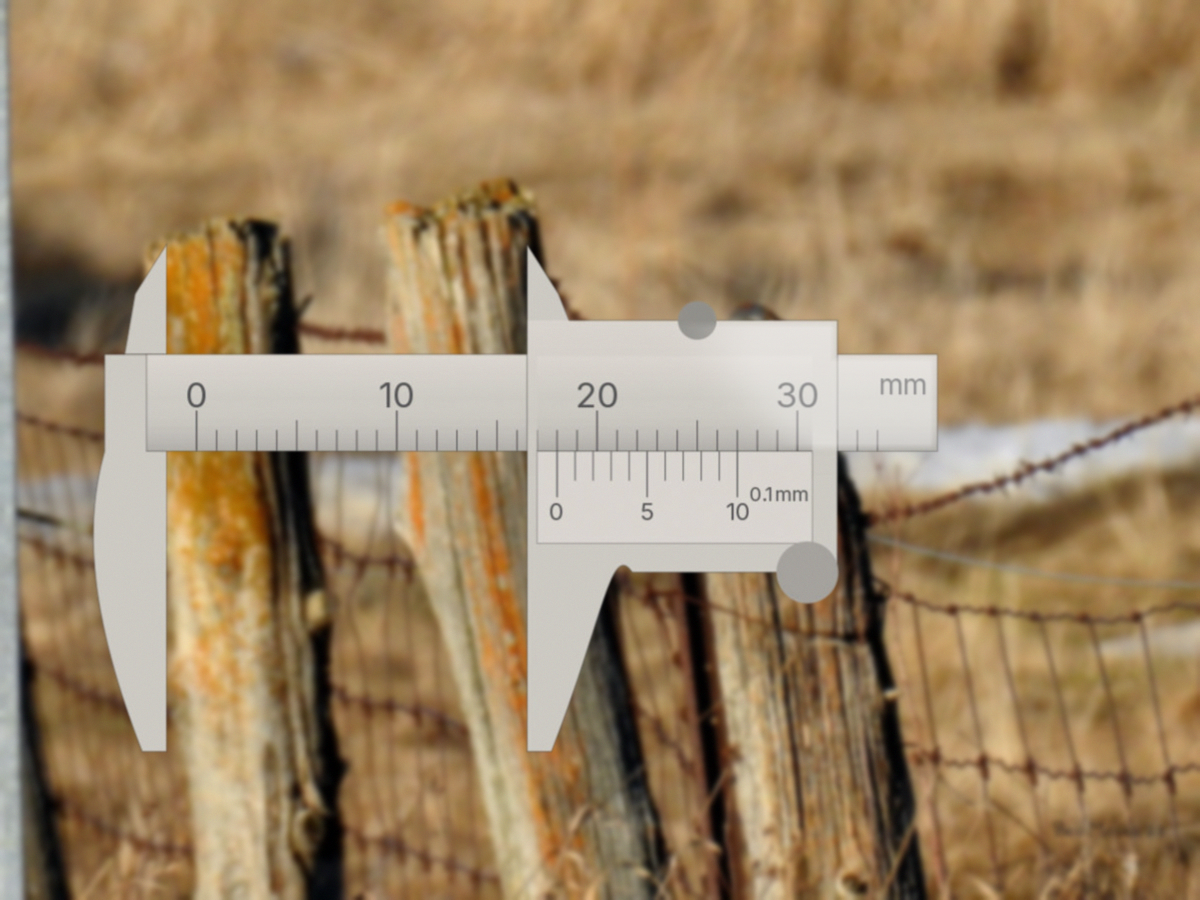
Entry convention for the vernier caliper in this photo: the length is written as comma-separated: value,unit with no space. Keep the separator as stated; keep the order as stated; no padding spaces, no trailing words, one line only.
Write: 18.0,mm
